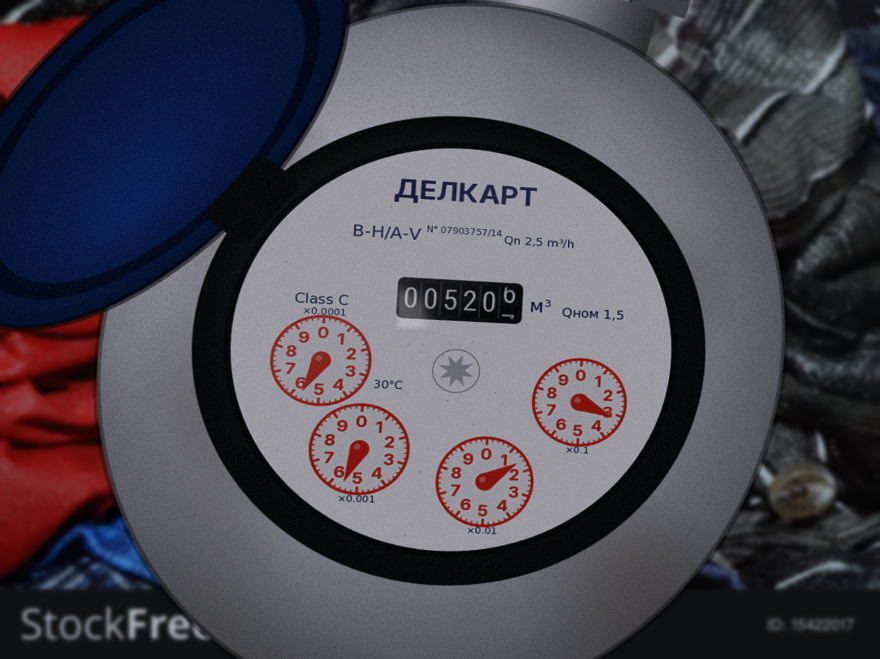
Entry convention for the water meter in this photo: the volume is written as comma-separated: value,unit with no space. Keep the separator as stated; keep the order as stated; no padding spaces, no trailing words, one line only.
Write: 5206.3155,m³
